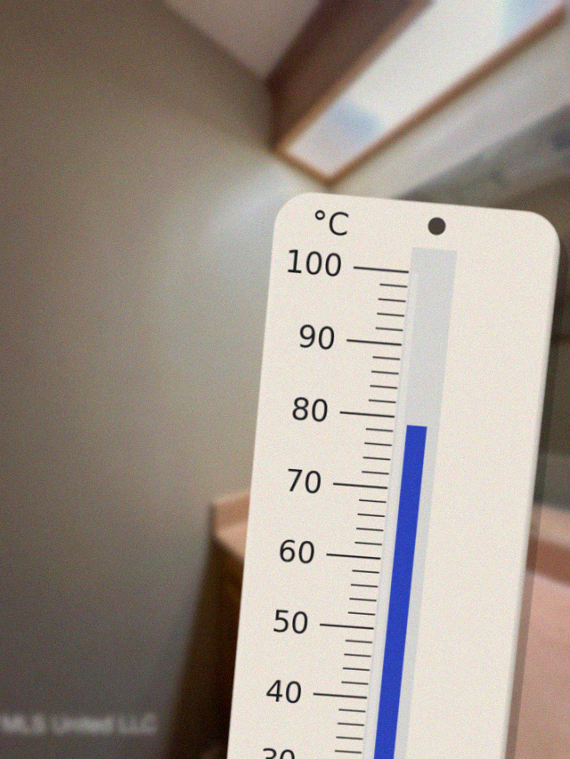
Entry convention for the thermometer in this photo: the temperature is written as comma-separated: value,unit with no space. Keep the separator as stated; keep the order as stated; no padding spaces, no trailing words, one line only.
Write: 79,°C
